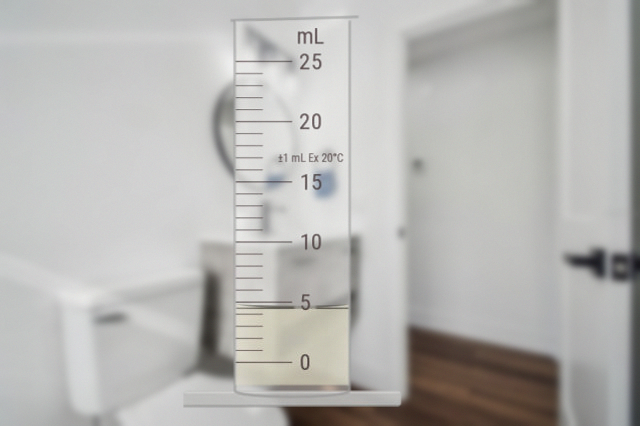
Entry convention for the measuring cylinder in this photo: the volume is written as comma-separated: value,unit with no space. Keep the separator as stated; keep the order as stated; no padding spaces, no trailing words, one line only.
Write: 4.5,mL
